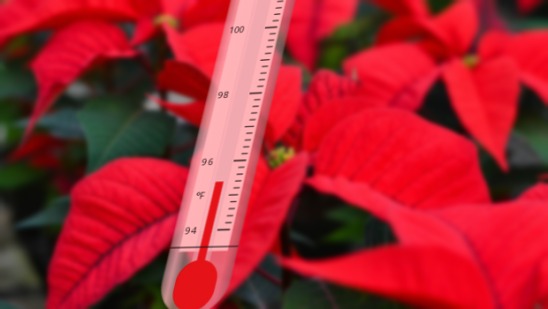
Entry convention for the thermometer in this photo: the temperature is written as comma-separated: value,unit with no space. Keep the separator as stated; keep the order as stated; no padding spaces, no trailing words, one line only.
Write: 95.4,°F
